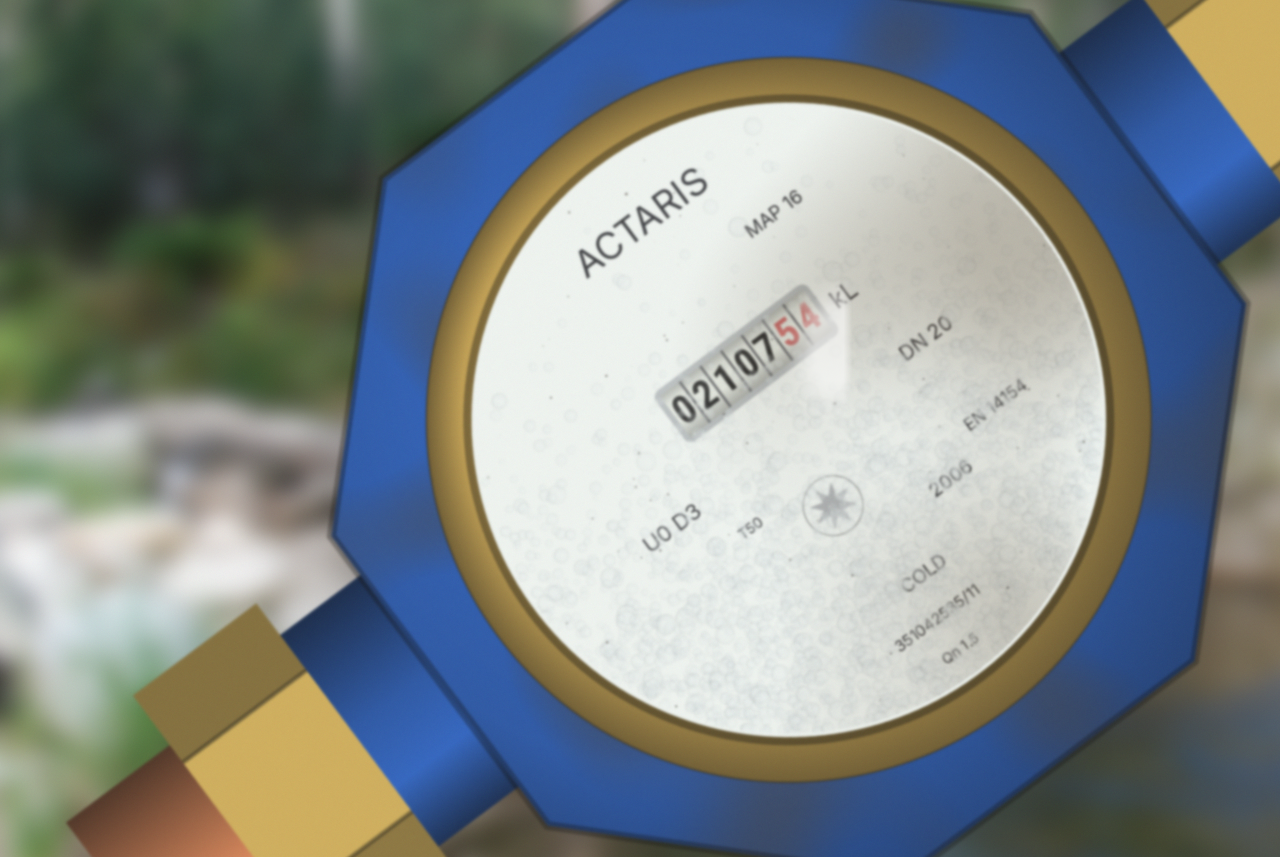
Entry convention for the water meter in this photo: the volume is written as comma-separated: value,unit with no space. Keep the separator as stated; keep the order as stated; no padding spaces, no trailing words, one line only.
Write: 2107.54,kL
